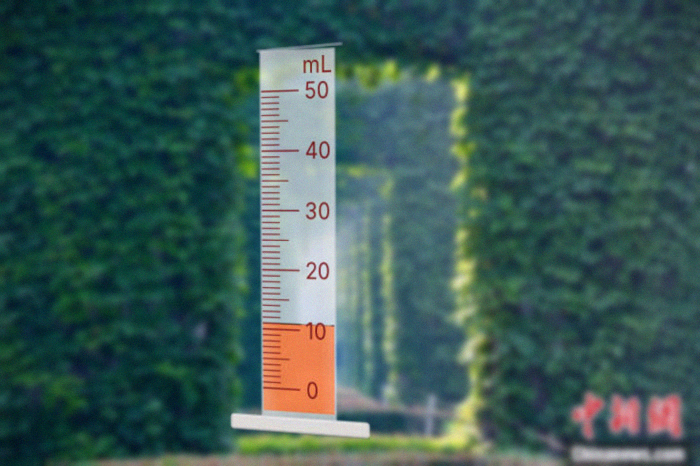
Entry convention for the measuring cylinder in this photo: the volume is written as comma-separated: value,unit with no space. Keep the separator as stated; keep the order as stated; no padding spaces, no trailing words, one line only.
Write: 11,mL
